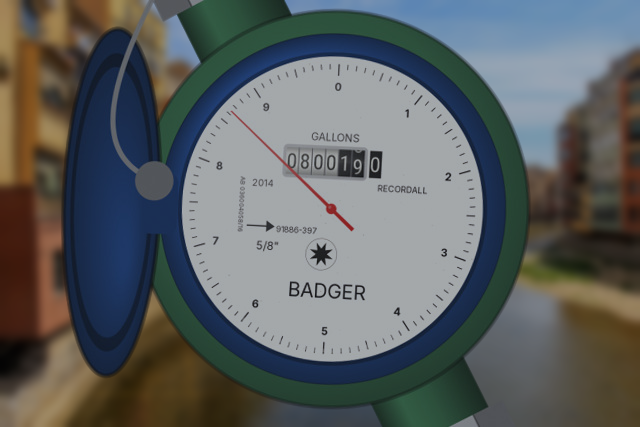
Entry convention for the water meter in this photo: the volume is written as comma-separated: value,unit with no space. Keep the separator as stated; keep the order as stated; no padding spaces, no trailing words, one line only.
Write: 800188.6,gal
